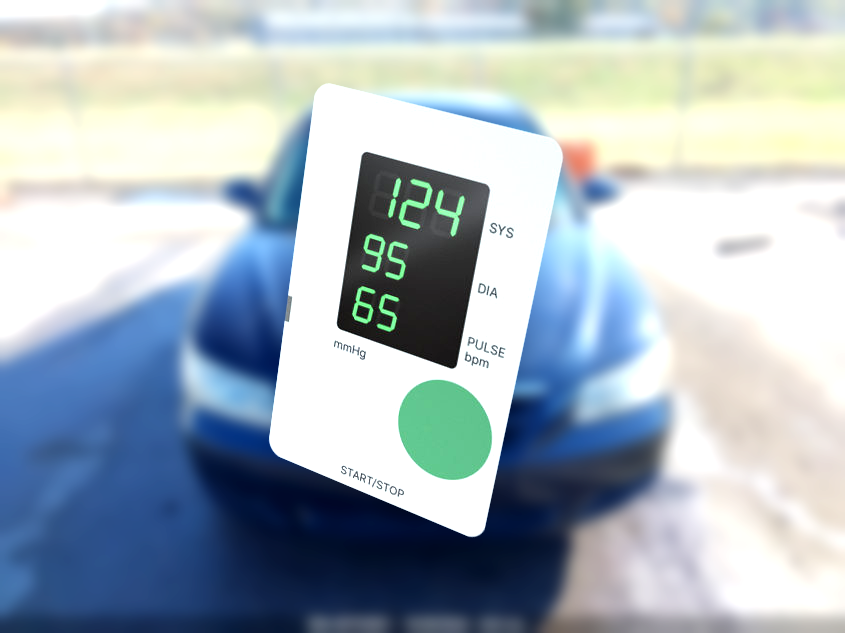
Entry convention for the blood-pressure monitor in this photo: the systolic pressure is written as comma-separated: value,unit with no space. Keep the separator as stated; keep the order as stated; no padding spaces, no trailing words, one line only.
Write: 124,mmHg
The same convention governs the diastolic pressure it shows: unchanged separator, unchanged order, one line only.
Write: 95,mmHg
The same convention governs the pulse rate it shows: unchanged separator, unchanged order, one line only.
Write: 65,bpm
